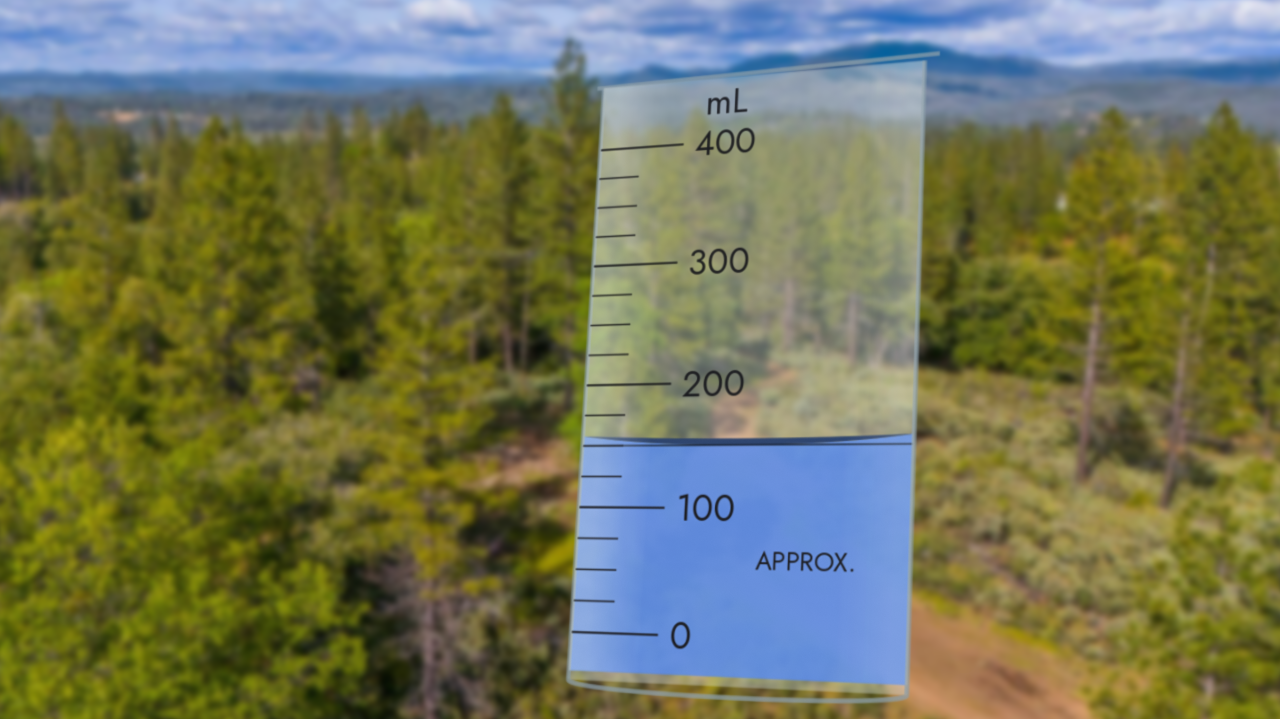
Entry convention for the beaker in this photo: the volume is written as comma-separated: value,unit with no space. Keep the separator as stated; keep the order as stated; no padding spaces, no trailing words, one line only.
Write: 150,mL
